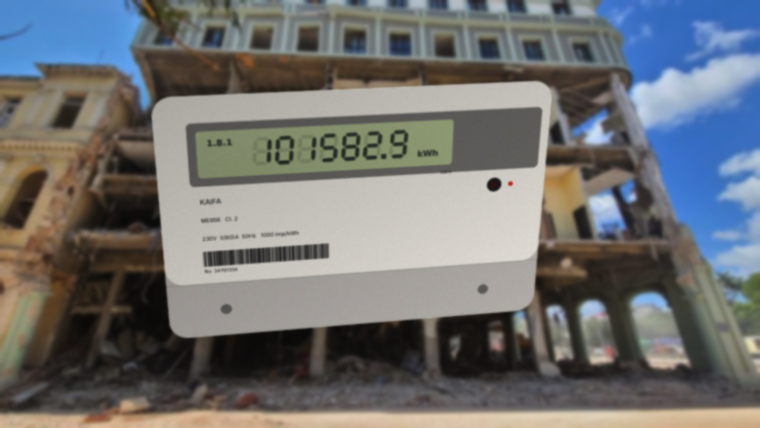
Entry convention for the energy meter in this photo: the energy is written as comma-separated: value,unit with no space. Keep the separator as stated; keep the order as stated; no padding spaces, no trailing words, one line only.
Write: 101582.9,kWh
